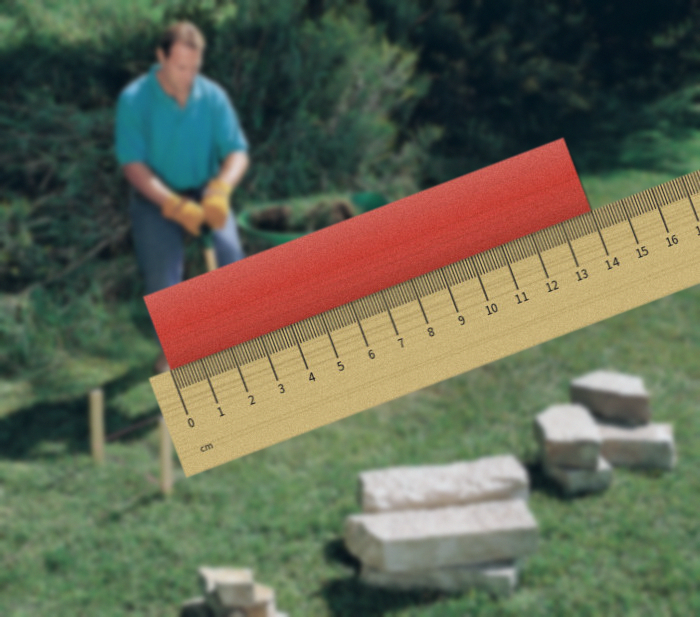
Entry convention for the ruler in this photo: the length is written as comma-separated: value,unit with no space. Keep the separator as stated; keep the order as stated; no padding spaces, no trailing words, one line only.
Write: 14,cm
